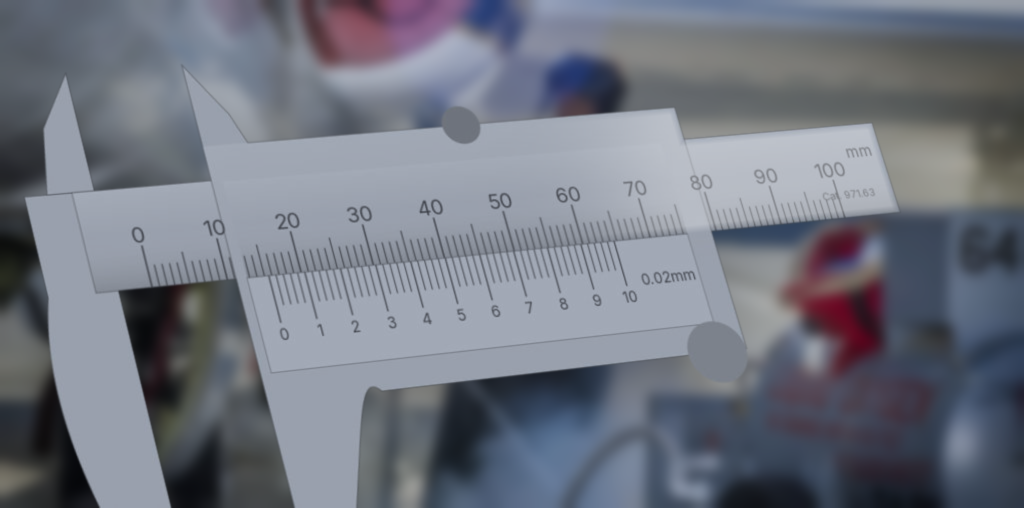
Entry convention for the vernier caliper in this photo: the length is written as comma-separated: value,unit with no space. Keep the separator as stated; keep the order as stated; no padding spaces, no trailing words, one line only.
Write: 15.6,mm
